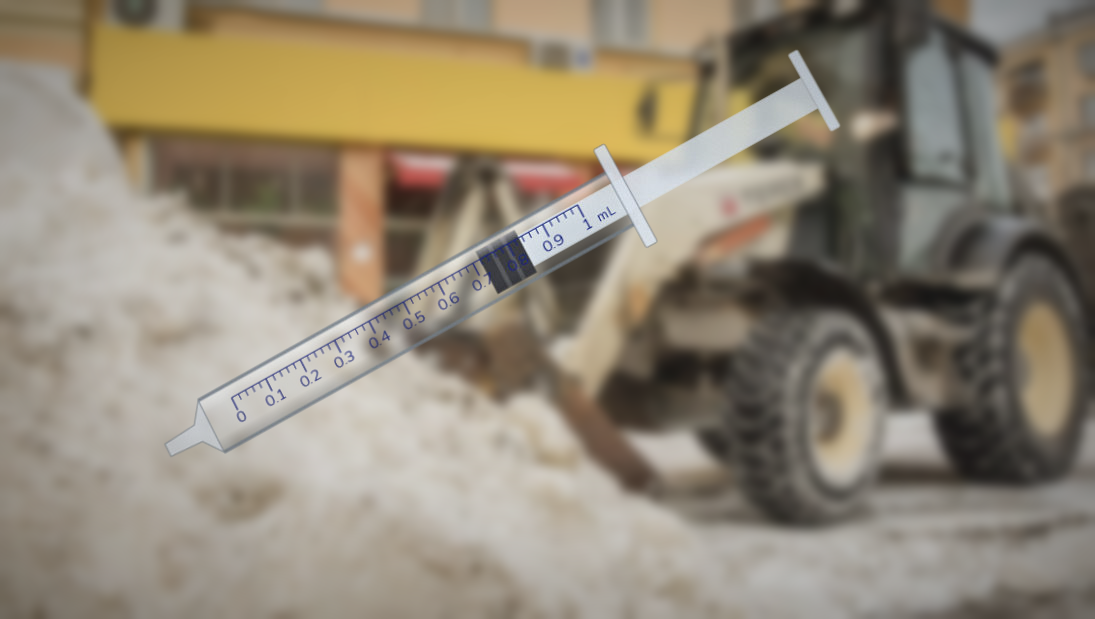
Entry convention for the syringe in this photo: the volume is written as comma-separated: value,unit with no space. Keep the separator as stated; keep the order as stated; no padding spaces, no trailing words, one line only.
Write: 0.72,mL
